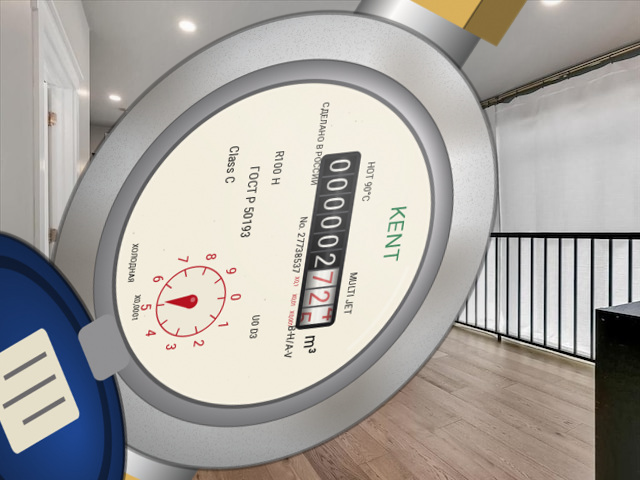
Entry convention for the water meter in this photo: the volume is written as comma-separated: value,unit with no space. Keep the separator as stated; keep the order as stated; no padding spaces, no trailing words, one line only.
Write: 2.7245,m³
